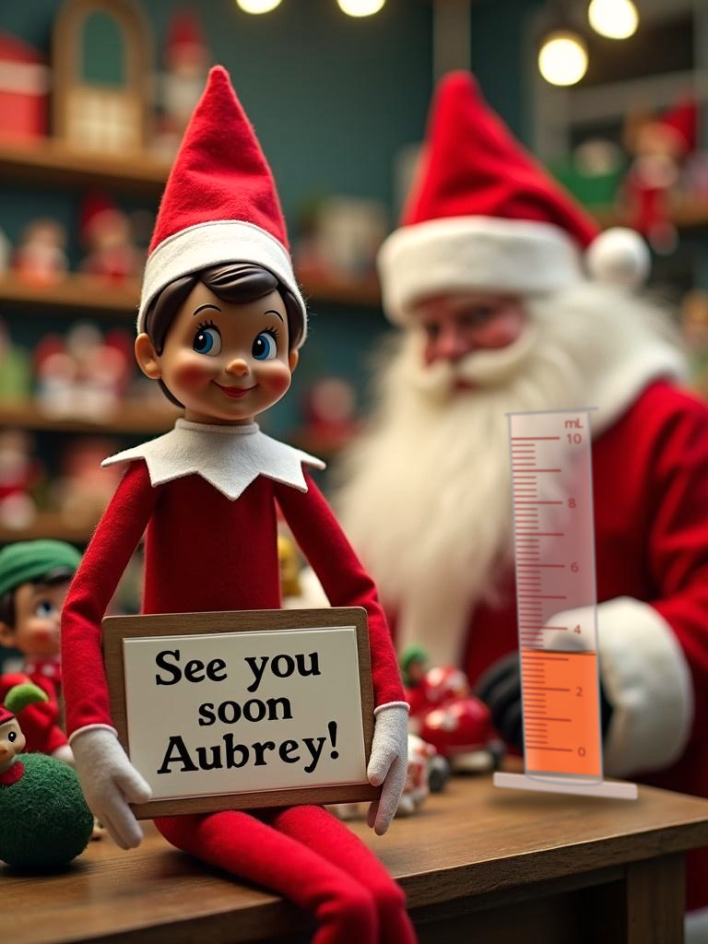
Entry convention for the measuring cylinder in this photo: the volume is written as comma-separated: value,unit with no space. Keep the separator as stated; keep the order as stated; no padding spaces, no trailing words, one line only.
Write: 3.2,mL
